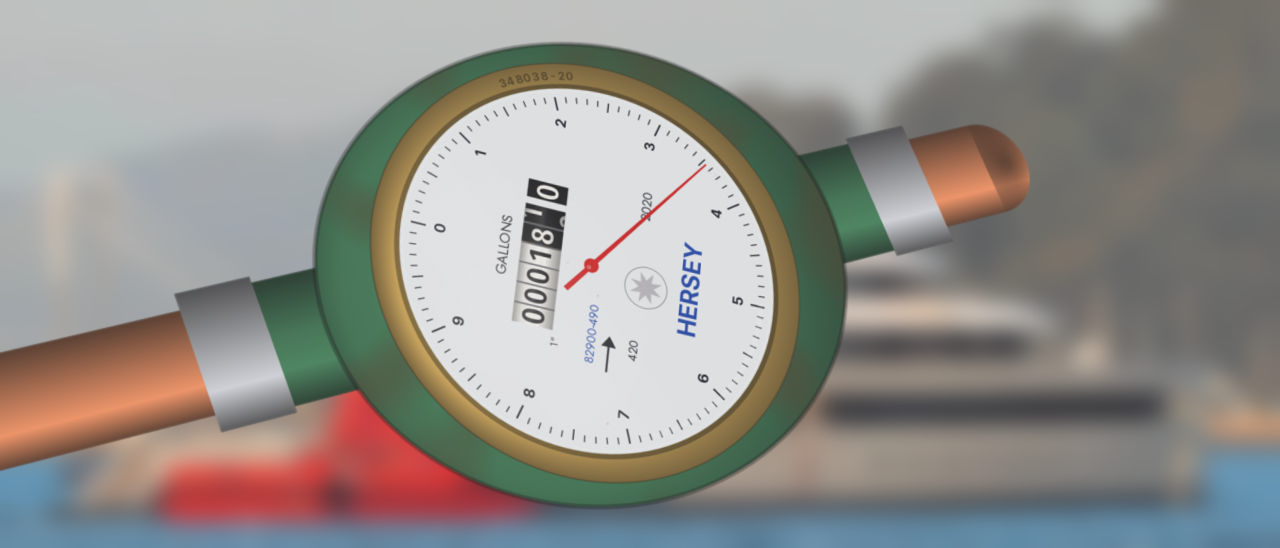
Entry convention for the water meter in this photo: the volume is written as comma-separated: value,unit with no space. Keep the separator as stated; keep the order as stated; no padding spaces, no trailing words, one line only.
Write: 1813.5,gal
